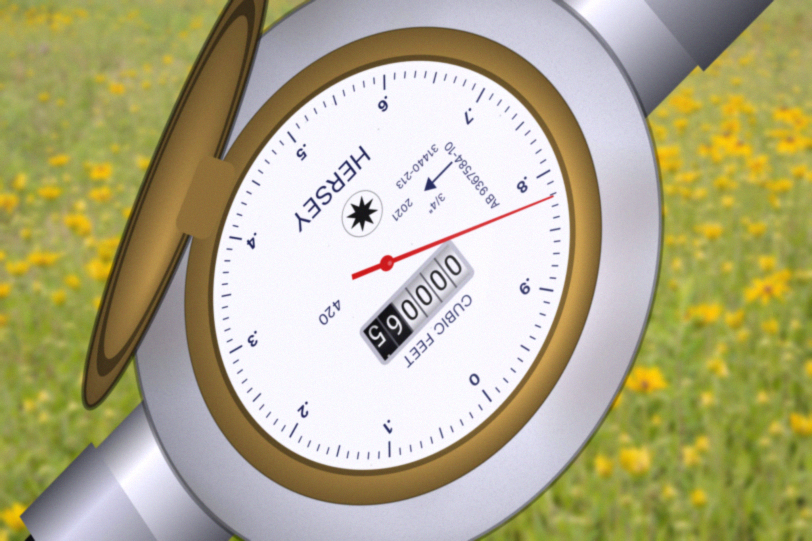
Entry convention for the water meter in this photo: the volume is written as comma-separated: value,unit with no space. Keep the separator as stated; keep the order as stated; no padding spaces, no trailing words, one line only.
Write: 64.82,ft³
